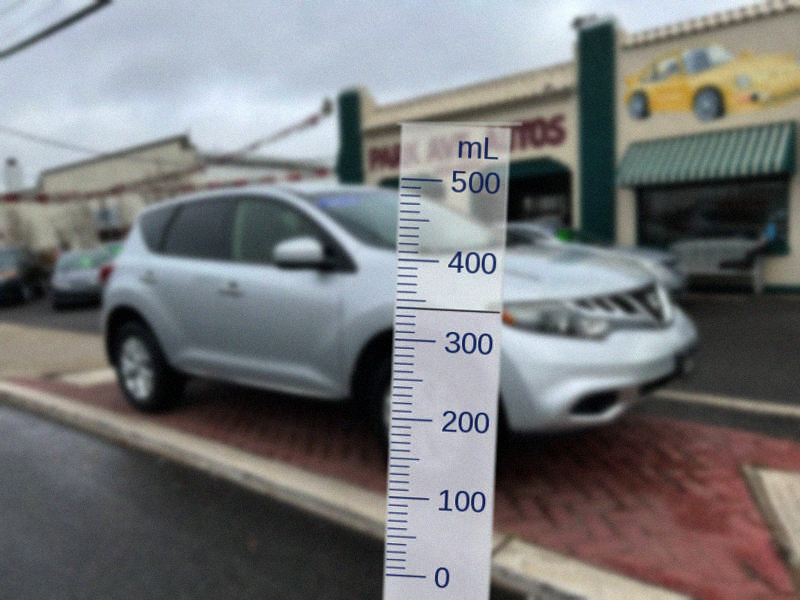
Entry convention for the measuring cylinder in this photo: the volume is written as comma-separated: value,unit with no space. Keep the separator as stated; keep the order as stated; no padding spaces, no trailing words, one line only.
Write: 340,mL
